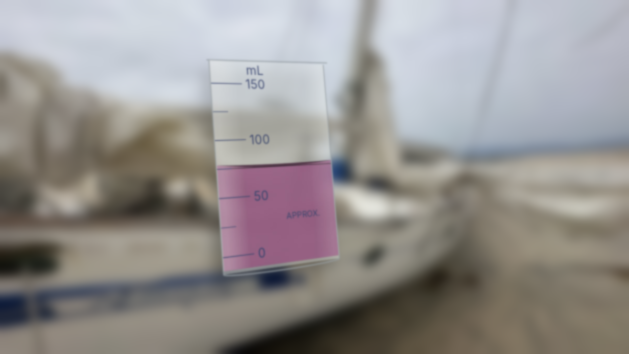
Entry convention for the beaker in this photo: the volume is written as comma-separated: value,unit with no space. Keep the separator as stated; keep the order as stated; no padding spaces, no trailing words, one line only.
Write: 75,mL
